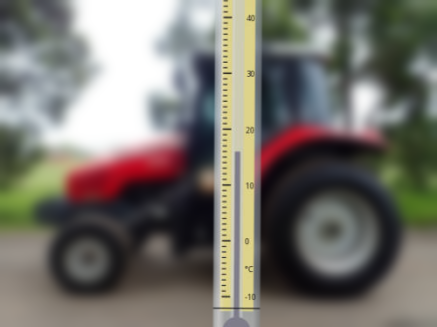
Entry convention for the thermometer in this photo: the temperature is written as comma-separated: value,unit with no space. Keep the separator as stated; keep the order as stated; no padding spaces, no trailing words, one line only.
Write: 16,°C
